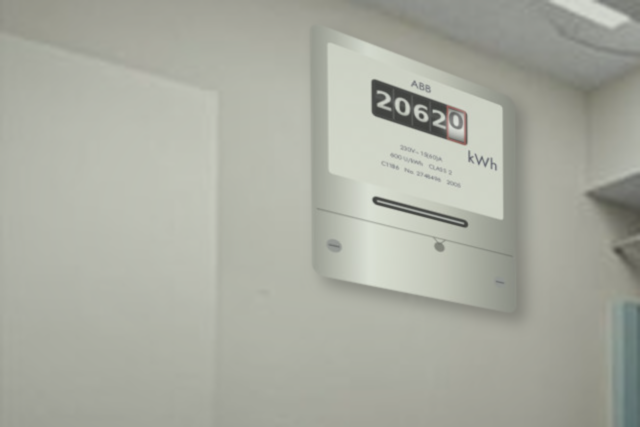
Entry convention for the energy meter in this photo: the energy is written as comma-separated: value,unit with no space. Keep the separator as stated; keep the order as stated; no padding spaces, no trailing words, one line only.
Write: 2062.0,kWh
